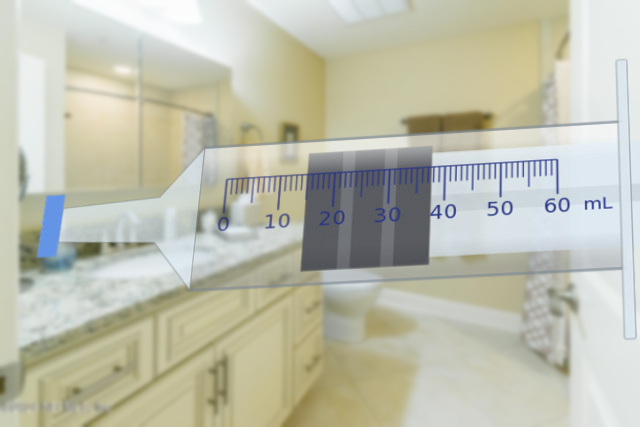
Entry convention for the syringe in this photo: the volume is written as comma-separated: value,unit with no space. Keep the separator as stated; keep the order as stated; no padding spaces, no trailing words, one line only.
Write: 15,mL
